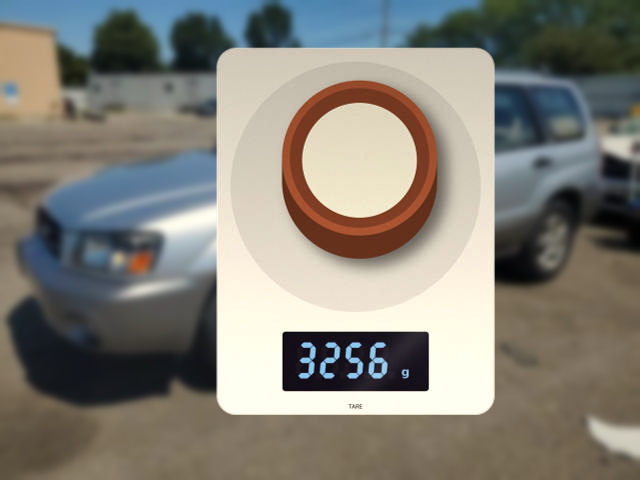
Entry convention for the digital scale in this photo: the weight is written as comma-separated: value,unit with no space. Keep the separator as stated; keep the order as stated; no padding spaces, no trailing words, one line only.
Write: 3256,g
